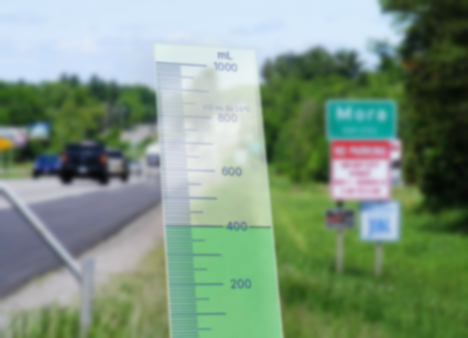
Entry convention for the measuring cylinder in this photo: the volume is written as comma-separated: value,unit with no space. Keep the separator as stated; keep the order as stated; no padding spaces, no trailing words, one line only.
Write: 400,mL
